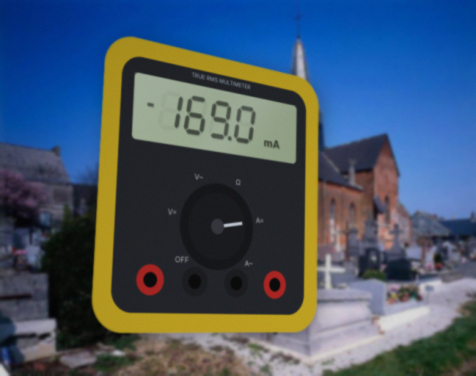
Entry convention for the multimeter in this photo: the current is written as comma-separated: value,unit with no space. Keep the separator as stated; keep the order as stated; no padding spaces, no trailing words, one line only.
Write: -169.0,mA
